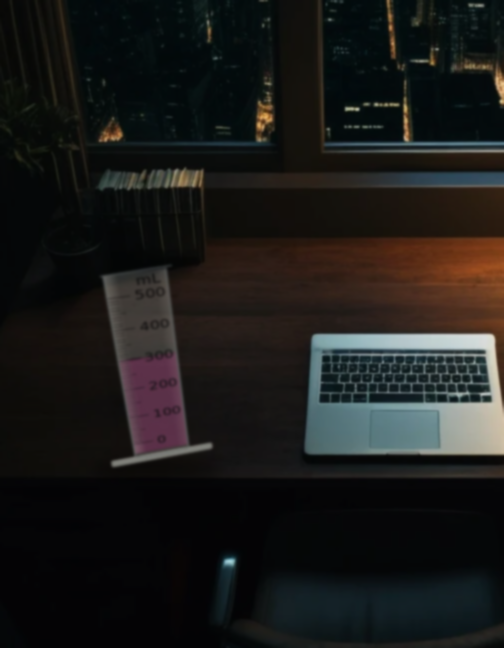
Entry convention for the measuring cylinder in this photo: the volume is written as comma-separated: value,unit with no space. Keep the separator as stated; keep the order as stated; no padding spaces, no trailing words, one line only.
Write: 300,mL
